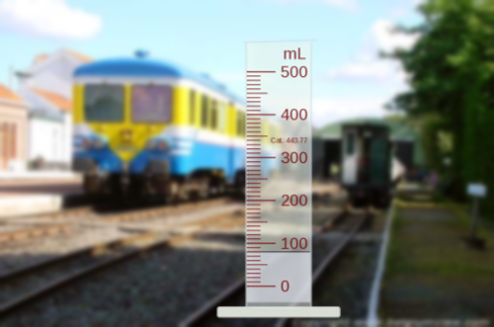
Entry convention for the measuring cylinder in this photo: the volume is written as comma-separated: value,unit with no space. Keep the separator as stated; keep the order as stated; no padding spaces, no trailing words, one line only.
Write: 80,mL
